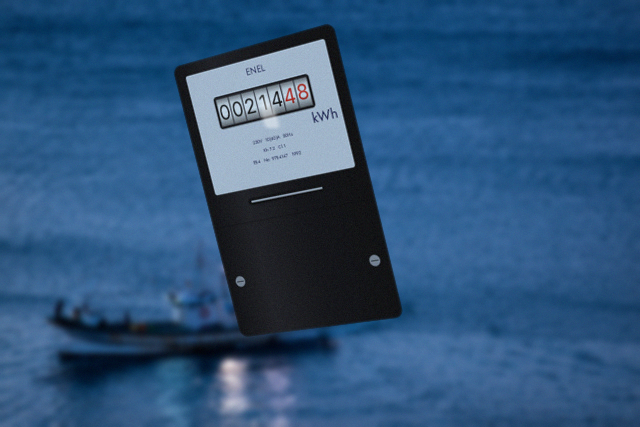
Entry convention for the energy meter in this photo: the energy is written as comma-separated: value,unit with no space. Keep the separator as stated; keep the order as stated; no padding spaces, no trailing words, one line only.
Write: 214.48,kWh
